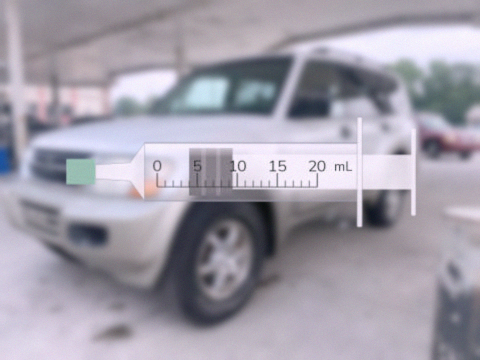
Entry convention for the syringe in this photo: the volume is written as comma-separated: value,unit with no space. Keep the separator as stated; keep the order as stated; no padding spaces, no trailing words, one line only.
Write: 4,mL
